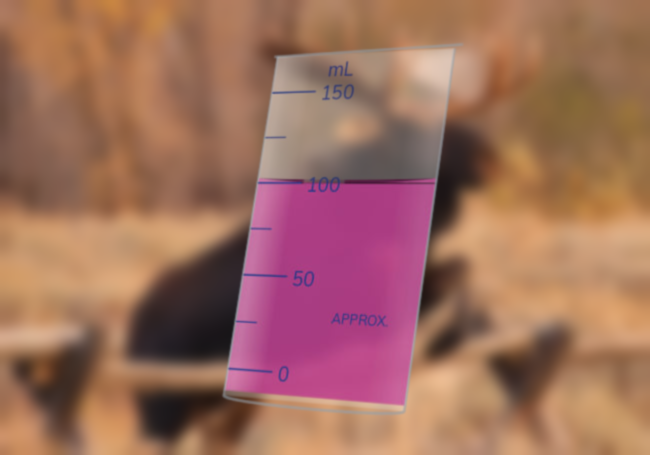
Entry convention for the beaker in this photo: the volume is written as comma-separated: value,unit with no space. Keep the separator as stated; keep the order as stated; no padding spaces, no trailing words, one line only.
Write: 100,mL
